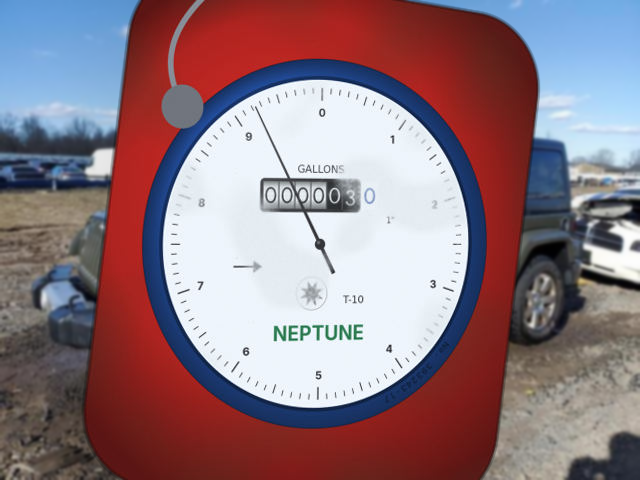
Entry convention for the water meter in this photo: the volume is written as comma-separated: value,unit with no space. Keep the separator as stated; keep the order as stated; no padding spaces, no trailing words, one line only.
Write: 29.2,gal
